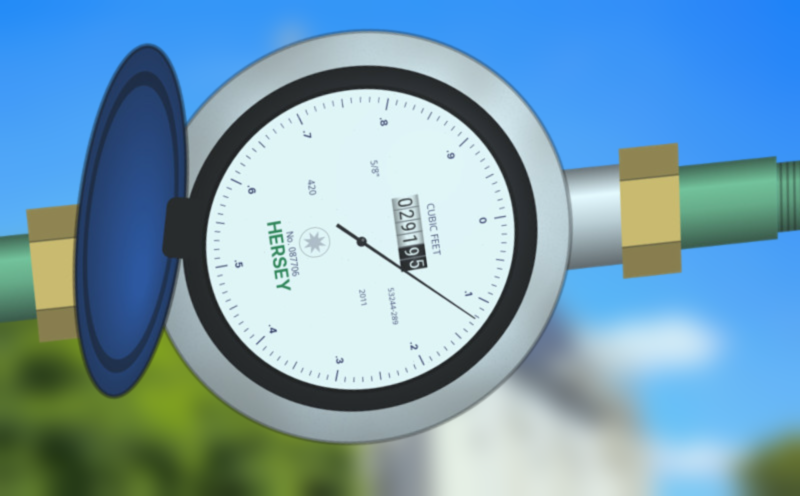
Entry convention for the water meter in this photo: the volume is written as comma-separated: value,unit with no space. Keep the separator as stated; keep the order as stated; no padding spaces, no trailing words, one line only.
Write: 29195.12,ft³
